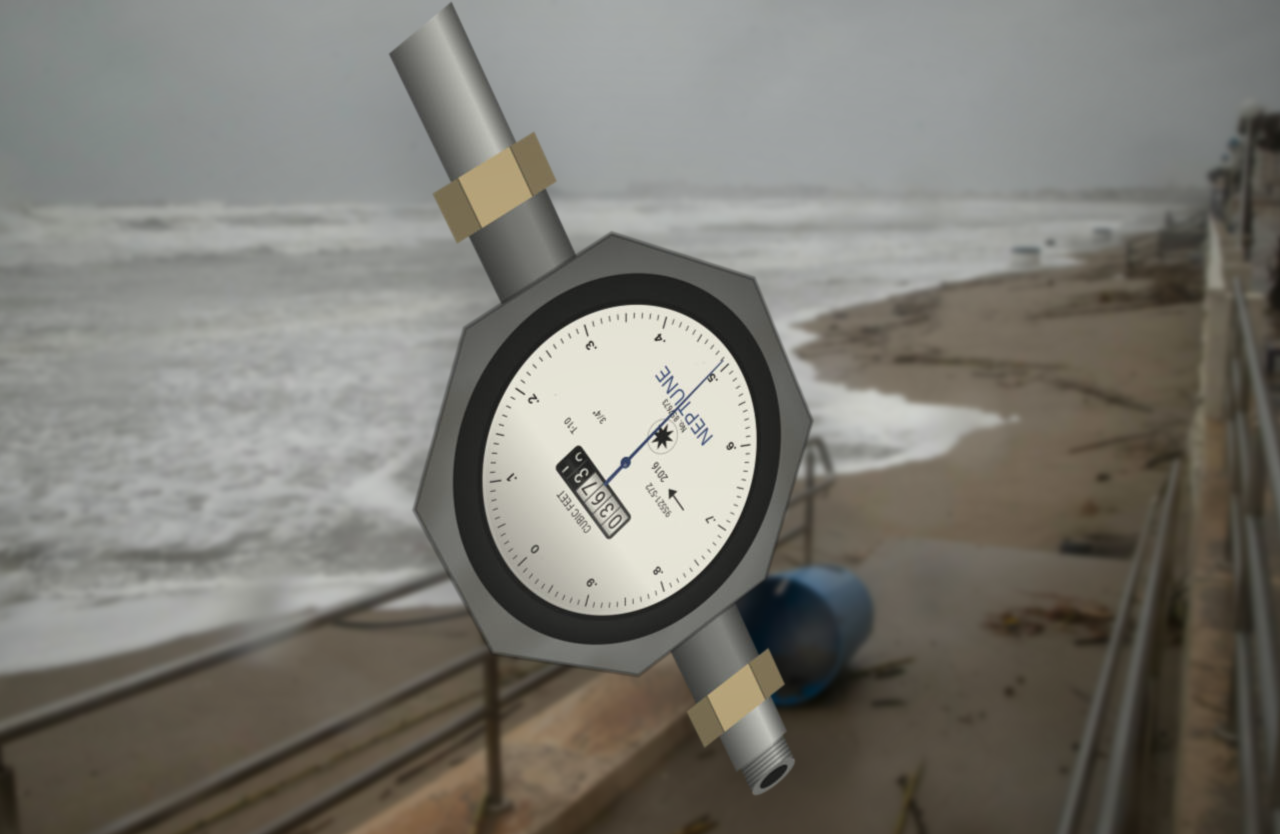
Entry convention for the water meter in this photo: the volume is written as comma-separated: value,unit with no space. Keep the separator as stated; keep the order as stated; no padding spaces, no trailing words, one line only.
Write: 36731.49,ft³
